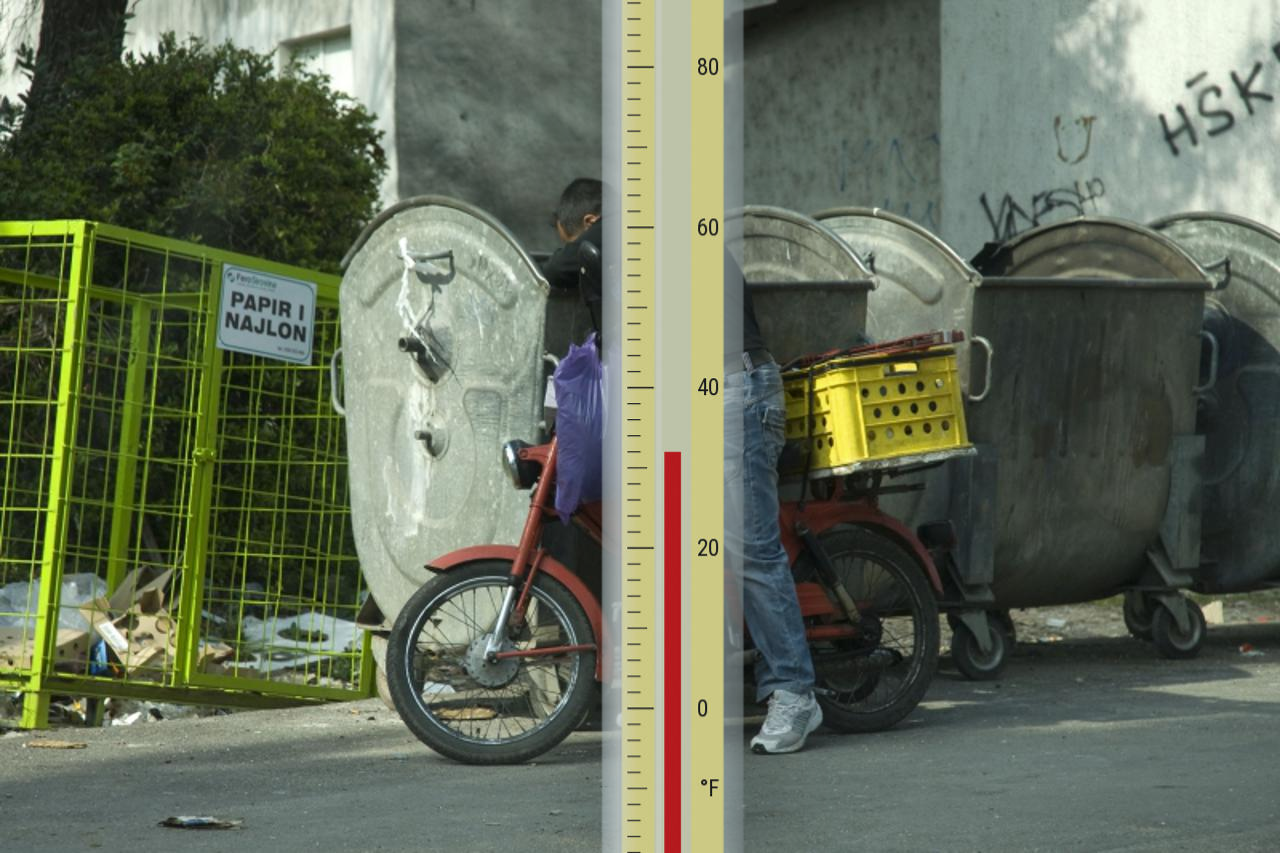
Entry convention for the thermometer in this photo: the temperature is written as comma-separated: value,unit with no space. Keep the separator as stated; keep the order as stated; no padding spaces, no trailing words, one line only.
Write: 32,°F
